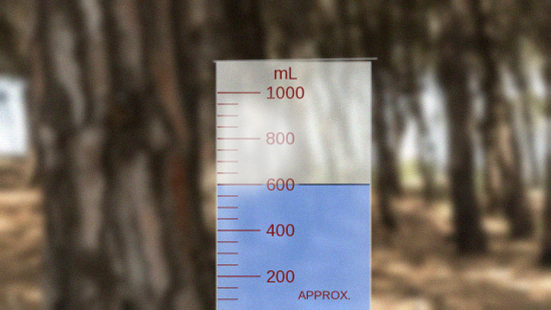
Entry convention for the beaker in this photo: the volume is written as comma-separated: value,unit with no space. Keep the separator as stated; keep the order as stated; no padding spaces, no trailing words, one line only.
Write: 600,mL
